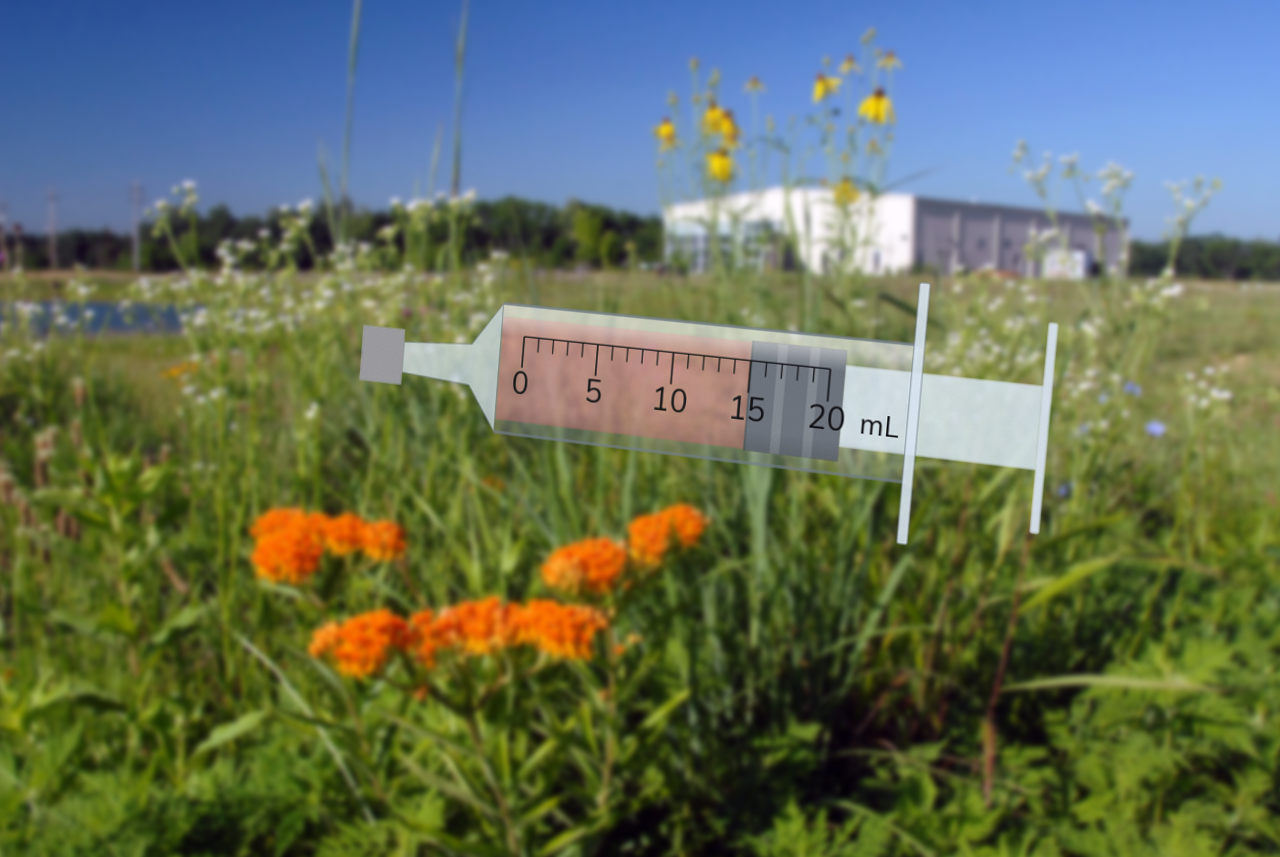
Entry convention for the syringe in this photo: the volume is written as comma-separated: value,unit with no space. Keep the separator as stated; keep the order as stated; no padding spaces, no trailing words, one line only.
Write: 15,mL
